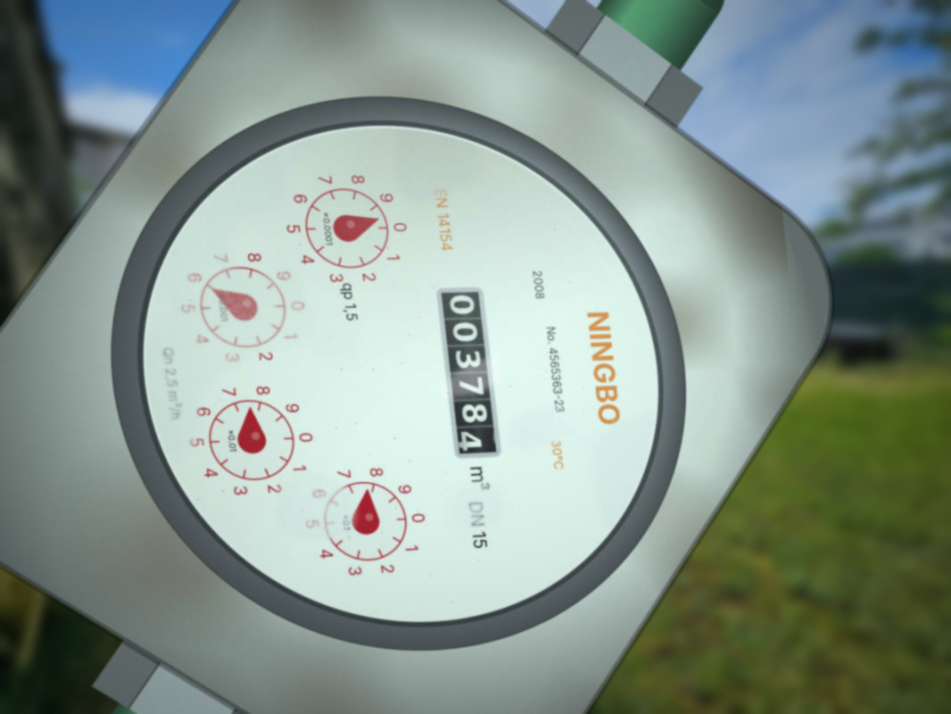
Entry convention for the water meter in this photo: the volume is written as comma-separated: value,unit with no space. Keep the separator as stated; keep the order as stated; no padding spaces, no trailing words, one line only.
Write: 3783.7759,m³
